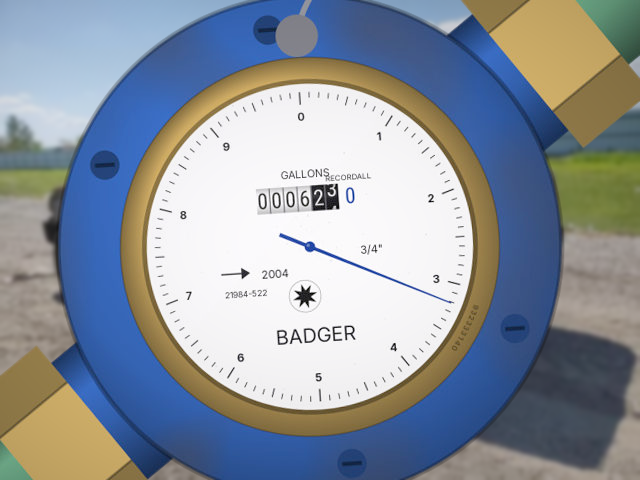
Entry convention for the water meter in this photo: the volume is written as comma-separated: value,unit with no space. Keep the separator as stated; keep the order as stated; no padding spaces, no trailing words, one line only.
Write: 6233.2,gal
